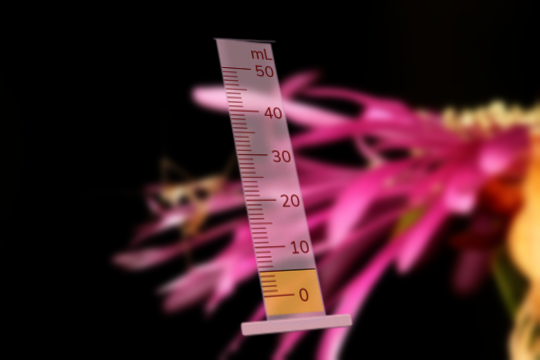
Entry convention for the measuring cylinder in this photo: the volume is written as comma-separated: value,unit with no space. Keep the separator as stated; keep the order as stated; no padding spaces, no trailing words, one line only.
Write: 5,mL
